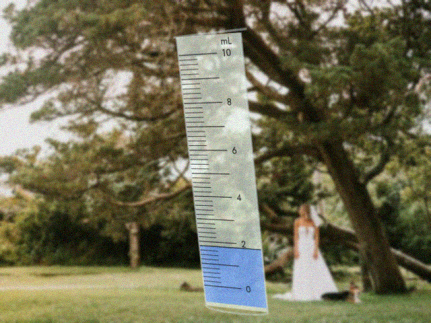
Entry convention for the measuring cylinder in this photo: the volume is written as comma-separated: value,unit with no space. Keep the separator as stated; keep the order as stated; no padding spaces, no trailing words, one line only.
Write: 1.8,mL
